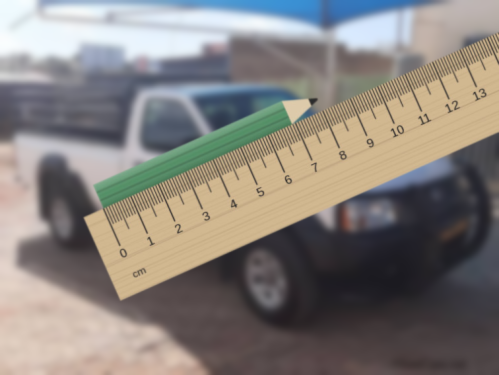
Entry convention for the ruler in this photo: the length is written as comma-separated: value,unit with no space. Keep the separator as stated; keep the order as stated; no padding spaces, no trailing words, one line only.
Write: 8,cm
